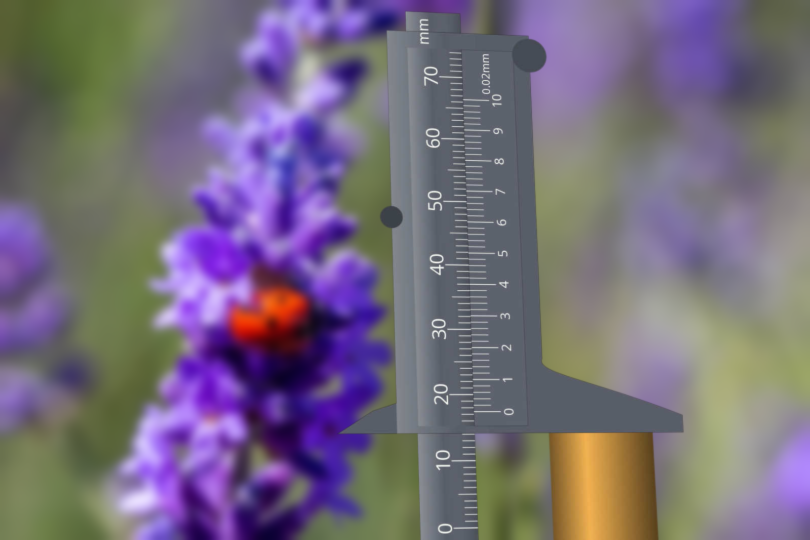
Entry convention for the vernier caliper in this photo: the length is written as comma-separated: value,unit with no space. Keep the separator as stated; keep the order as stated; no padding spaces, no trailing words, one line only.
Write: 17.4,mm
